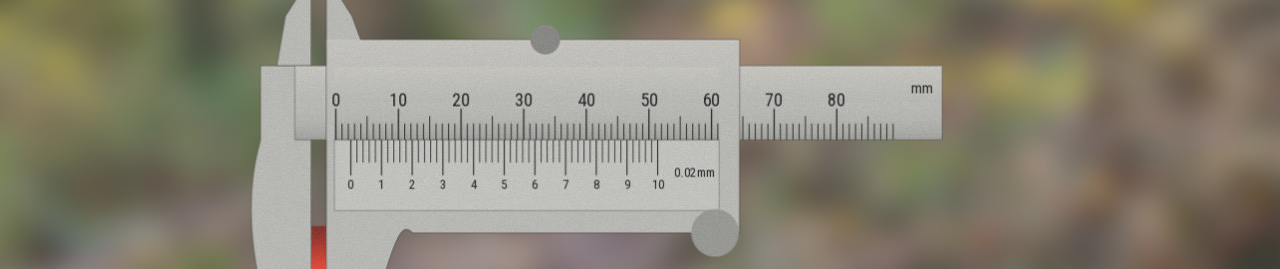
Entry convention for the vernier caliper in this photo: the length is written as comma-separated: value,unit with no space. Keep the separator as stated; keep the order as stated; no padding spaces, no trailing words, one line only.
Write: 2.4,mm
